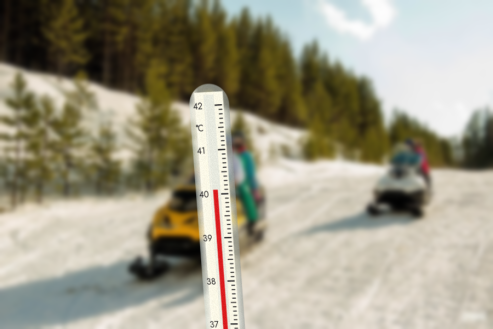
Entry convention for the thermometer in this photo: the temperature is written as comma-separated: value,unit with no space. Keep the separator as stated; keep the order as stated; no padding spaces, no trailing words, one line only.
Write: 40.1,°C
